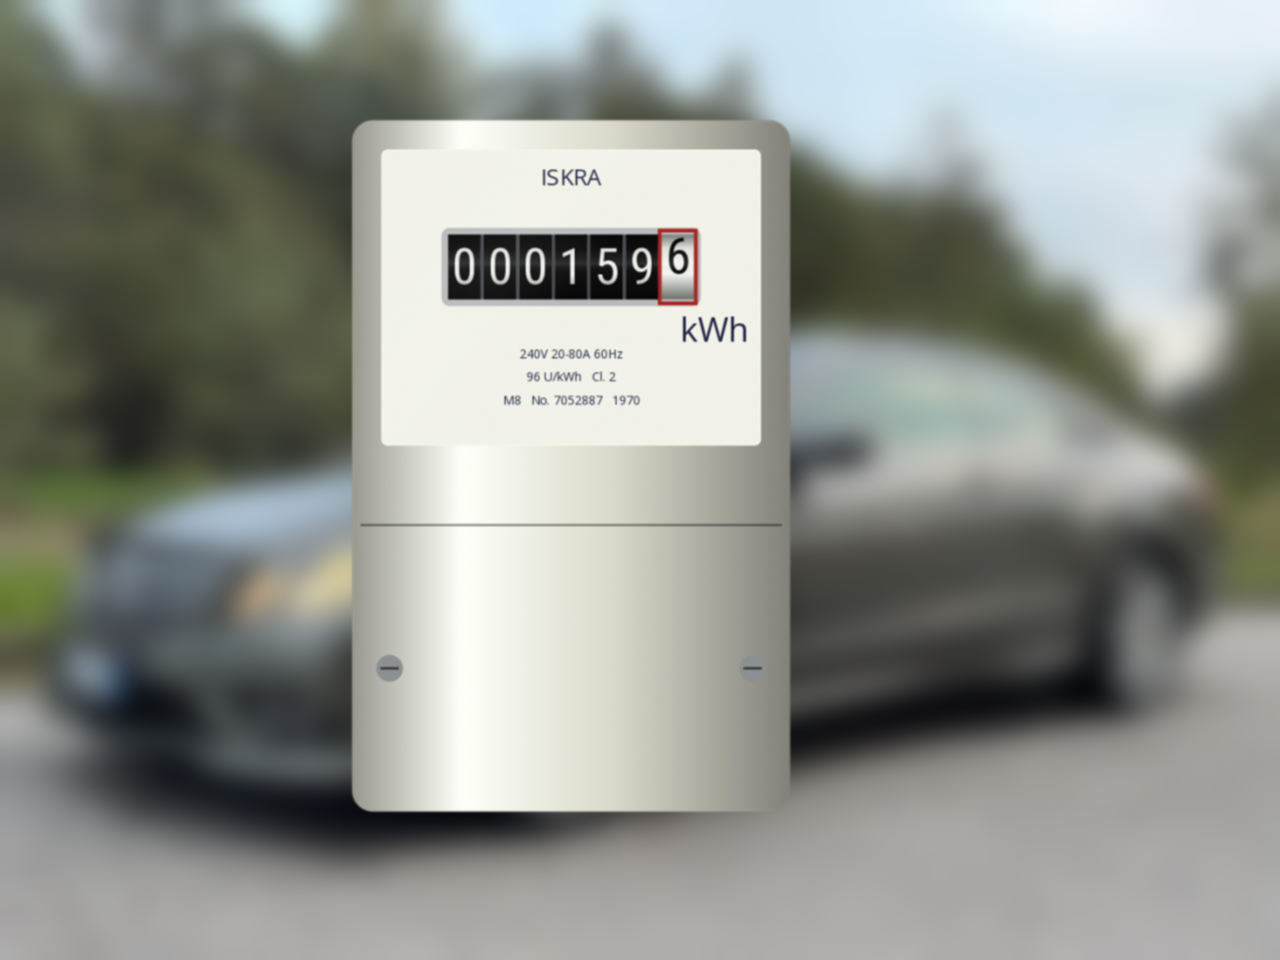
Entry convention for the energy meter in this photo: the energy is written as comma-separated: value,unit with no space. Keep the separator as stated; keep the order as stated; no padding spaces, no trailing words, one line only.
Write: 159.6,kWh
